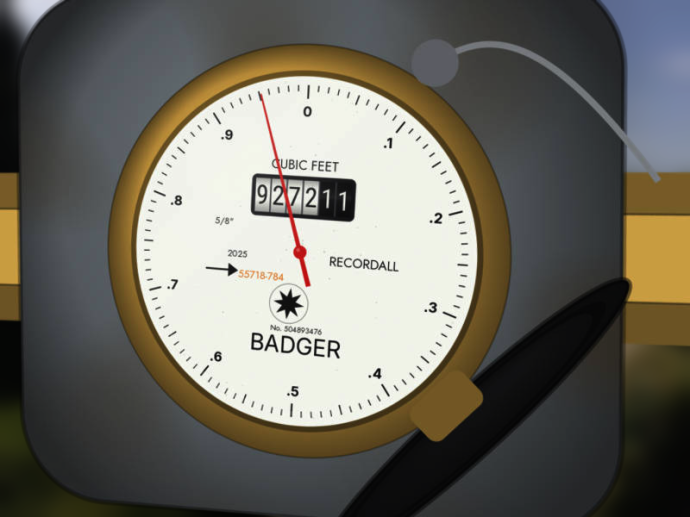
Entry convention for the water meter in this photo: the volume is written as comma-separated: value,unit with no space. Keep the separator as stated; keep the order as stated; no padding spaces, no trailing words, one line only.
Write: 927210.95,ft³
